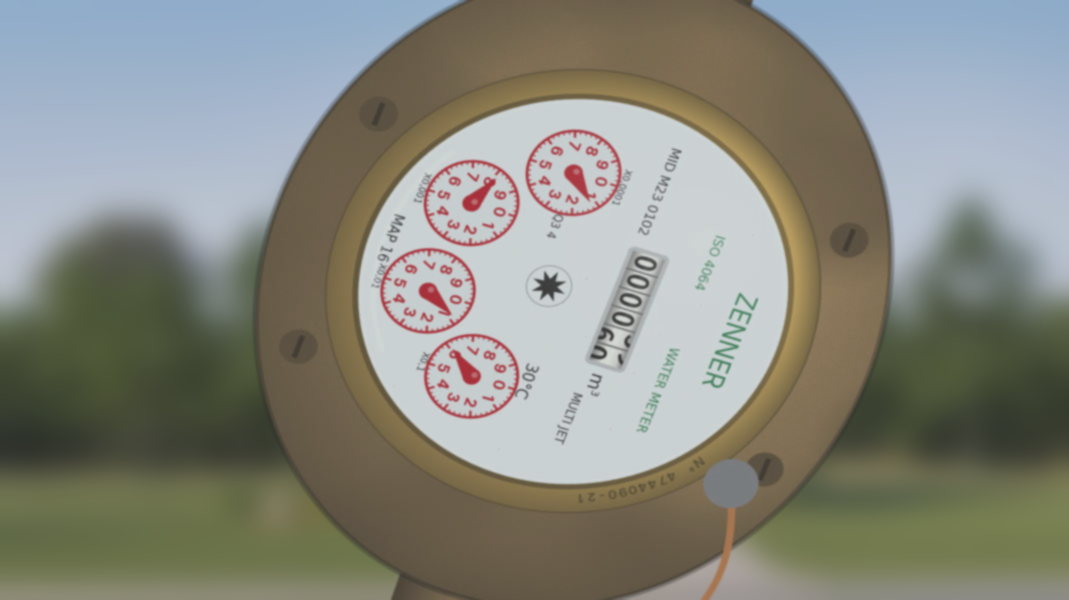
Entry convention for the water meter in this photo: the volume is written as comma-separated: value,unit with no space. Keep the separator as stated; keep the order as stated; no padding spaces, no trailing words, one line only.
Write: 59.6081,m³
